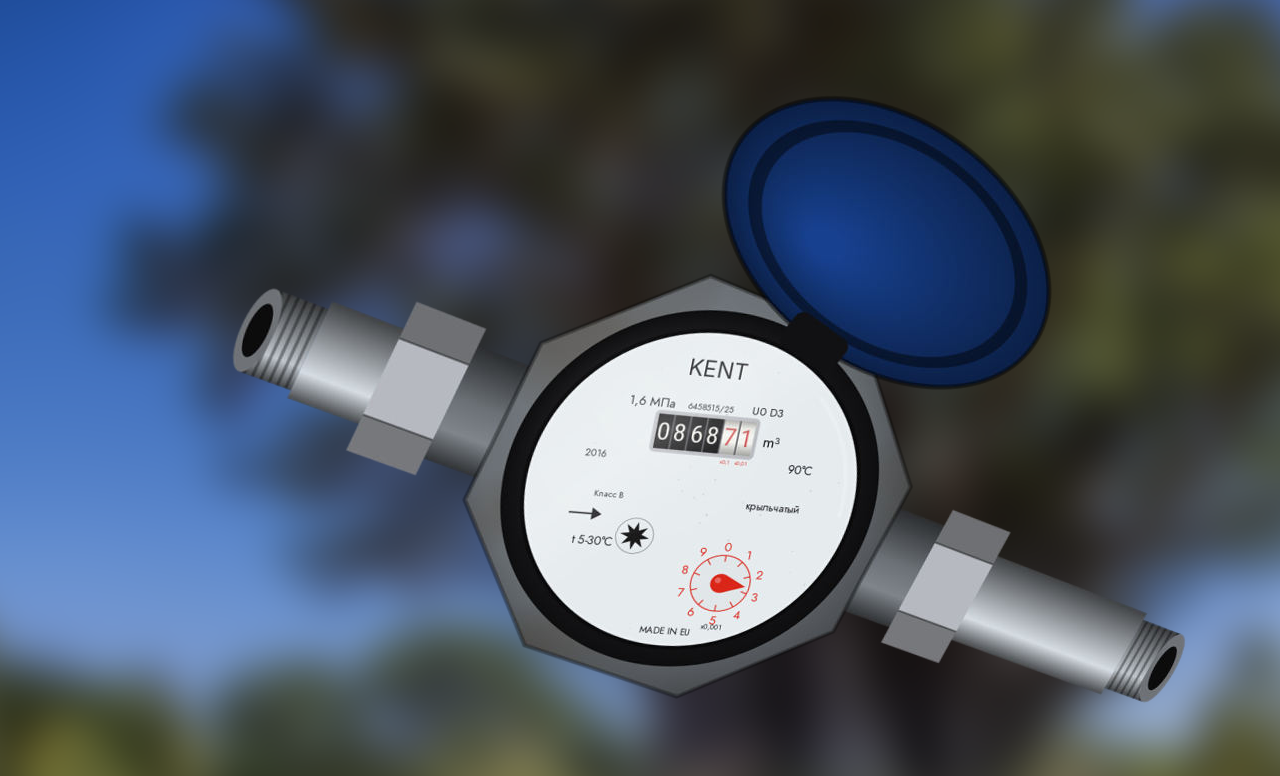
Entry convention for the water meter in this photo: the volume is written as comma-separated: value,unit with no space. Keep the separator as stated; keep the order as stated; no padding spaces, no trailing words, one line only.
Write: 868.712,m³
